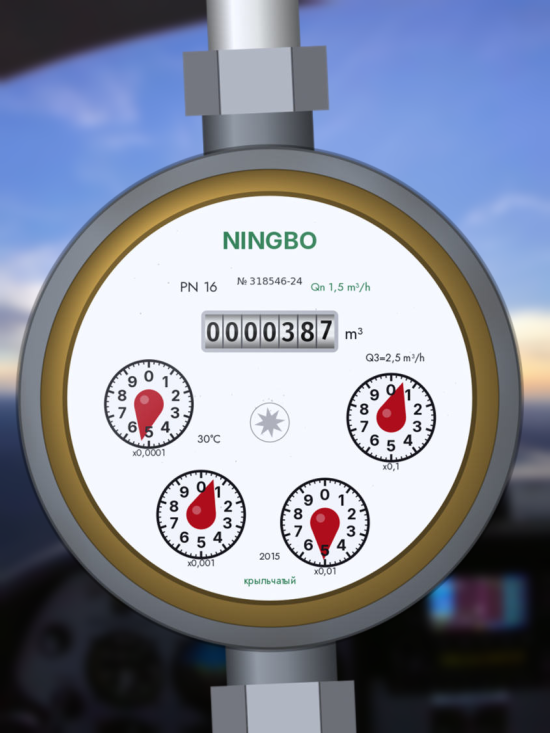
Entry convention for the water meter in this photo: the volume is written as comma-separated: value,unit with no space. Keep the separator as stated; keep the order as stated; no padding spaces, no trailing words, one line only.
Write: 387.0505,m³
